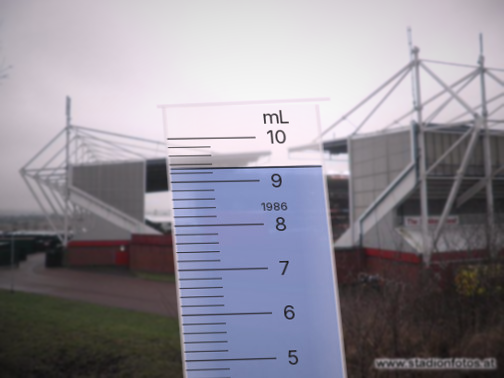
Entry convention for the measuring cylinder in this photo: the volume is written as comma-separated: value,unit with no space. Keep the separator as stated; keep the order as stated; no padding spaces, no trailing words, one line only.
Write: 9.3,mL
